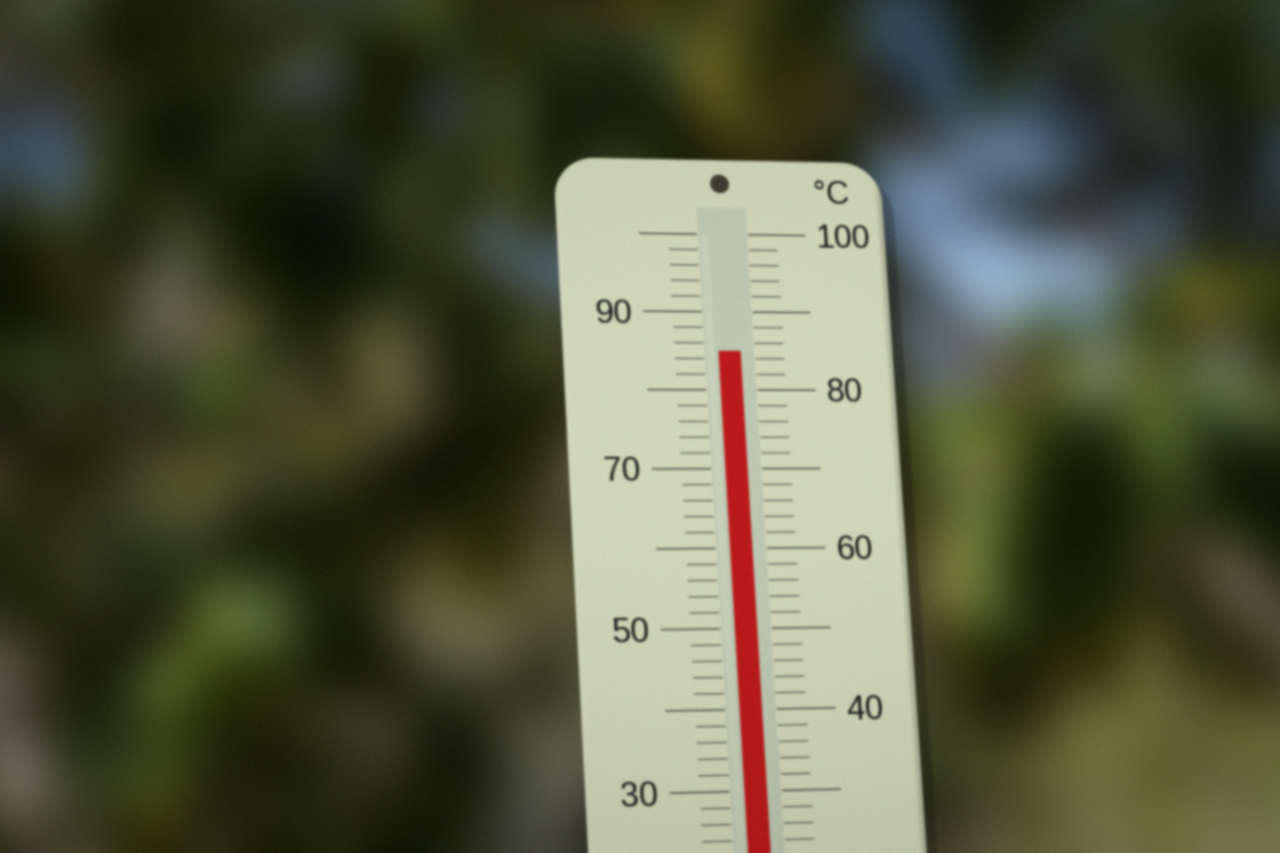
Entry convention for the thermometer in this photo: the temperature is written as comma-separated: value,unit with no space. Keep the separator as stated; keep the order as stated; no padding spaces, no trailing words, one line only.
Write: 85,°C
